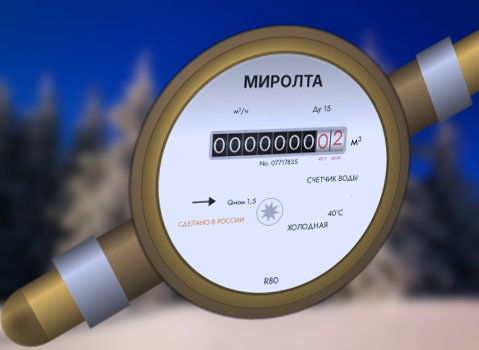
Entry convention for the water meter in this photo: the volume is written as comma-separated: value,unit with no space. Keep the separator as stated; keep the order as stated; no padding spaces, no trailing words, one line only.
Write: 0.02,m³
